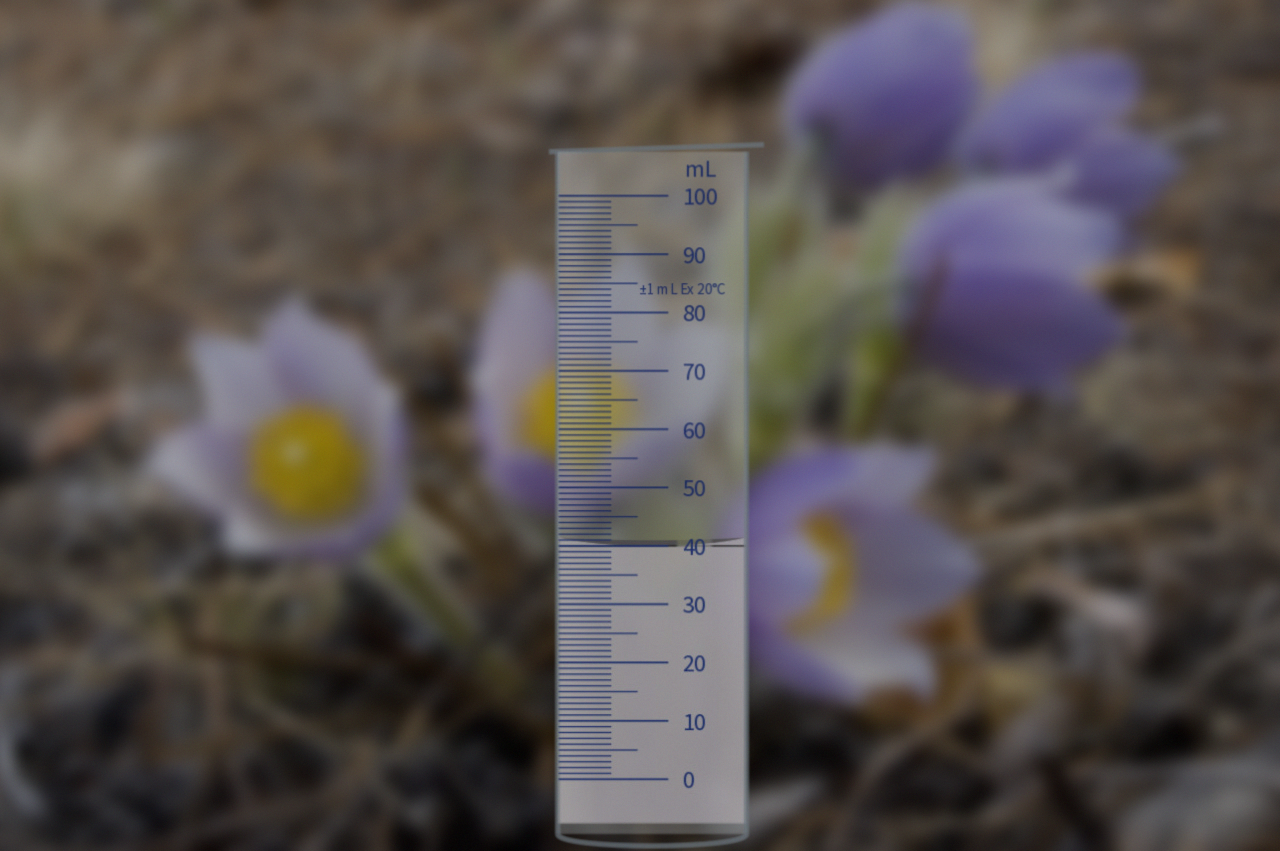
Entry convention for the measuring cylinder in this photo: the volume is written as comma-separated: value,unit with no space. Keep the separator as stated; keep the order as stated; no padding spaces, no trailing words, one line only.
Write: 40,mL
